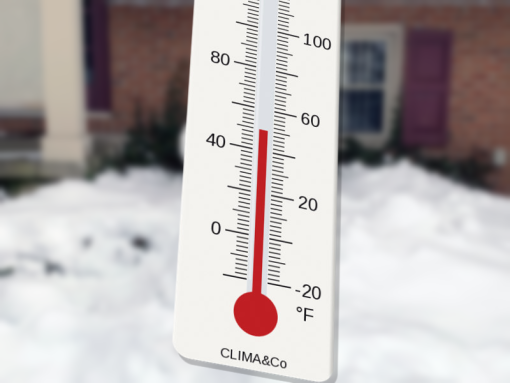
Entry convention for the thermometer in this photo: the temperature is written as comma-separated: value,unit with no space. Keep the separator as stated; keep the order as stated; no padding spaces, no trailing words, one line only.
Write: 50,°F
